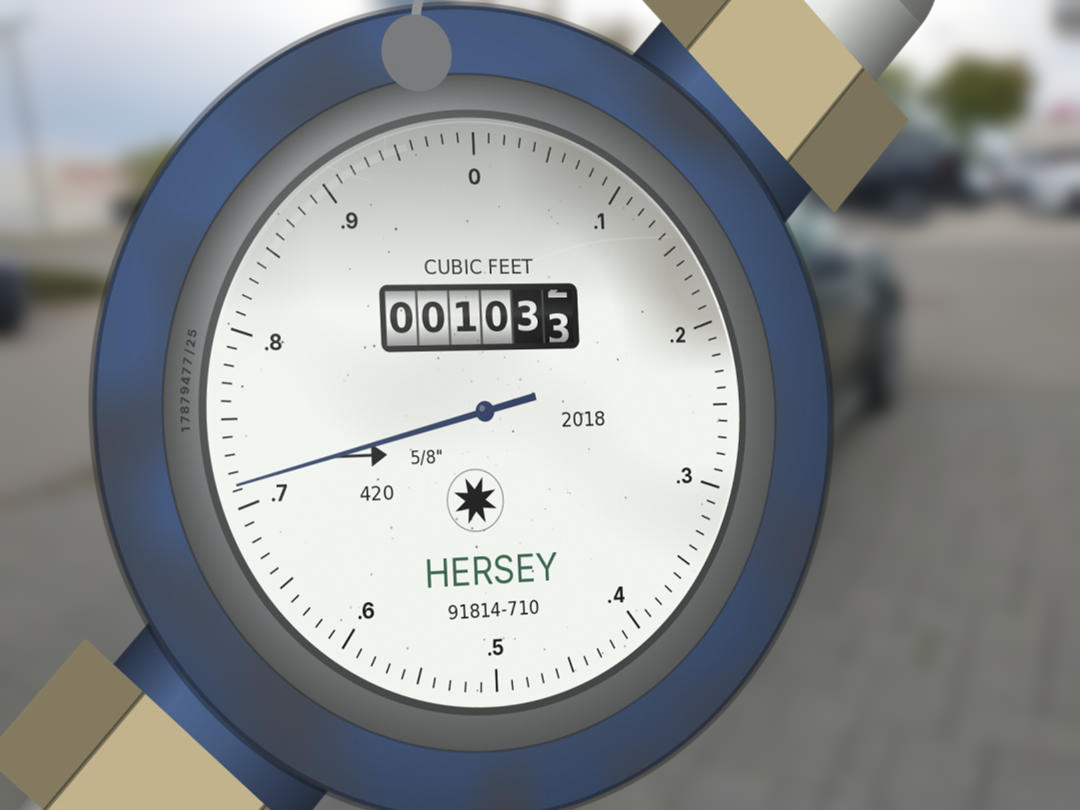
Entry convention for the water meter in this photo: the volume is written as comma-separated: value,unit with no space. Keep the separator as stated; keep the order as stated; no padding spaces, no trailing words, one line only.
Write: 1032.71,ft³
